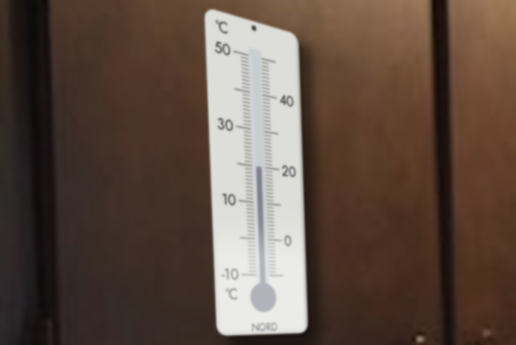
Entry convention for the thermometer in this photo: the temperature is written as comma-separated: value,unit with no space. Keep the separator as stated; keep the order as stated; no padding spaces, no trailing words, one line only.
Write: 20,°C
